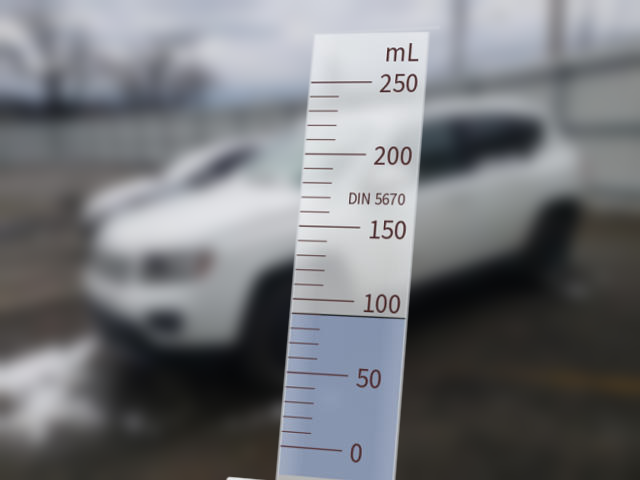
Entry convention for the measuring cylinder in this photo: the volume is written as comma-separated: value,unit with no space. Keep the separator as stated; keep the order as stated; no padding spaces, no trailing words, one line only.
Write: 90,mL
